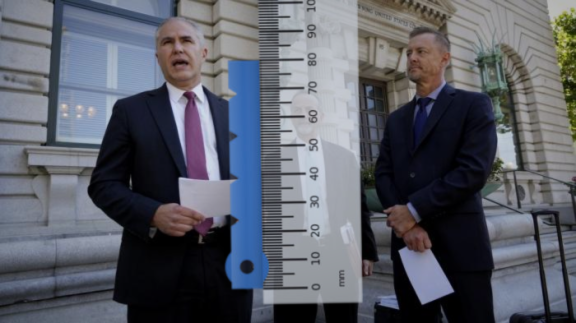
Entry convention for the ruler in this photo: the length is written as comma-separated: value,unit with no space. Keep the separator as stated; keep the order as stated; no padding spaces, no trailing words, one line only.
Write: 80,mm
